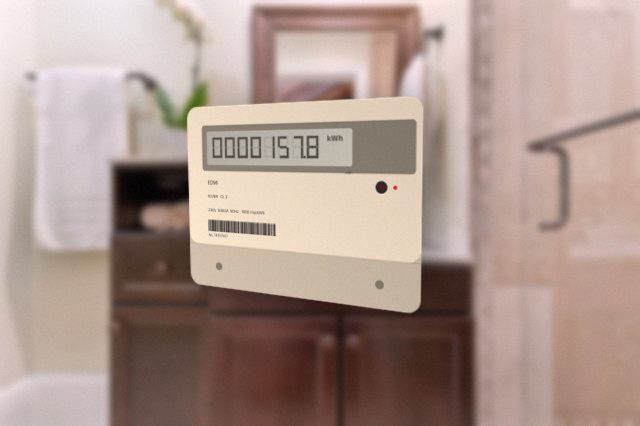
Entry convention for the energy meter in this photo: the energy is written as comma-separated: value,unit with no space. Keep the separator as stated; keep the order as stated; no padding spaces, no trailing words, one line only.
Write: 157.8,kWh
